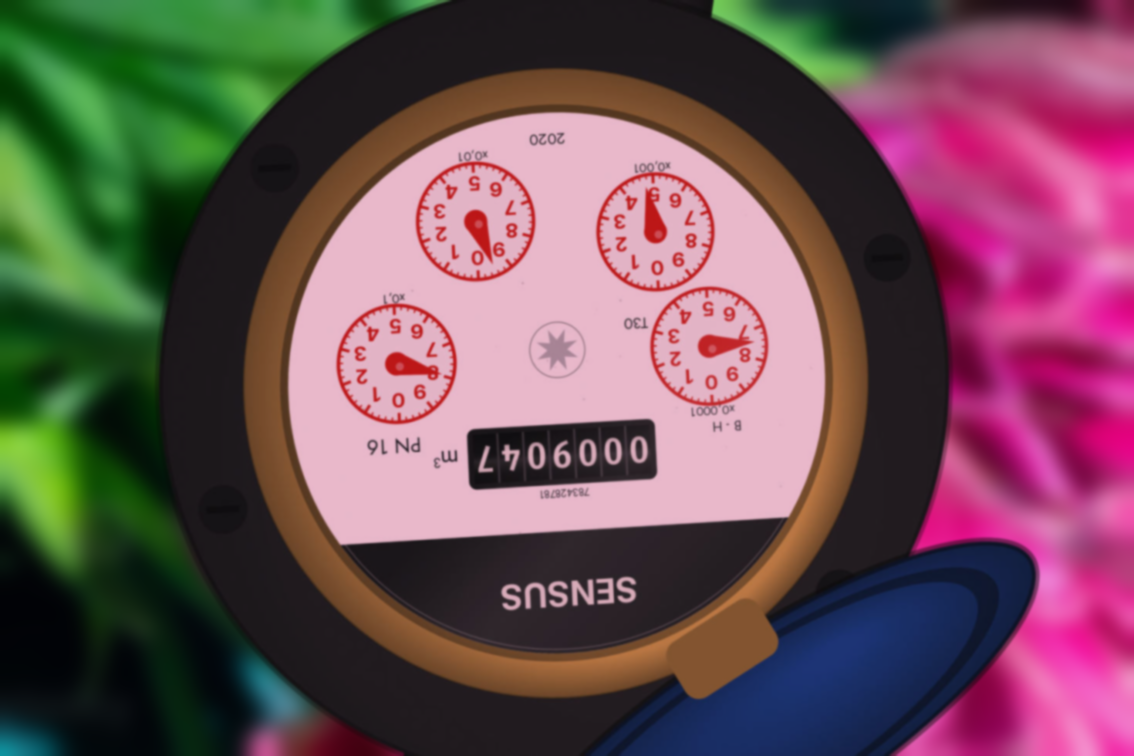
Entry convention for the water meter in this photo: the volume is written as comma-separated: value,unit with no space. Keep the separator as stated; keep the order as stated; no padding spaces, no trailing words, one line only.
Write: 9047.7947,m³
